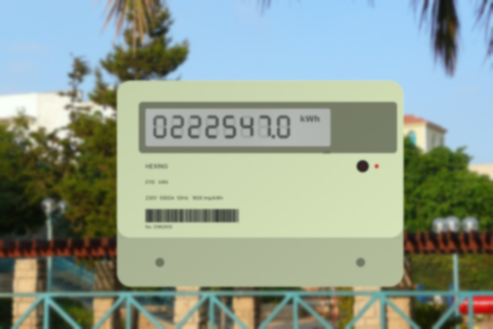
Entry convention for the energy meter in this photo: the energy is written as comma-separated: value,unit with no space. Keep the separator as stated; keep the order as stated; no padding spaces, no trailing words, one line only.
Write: 222547.0,kWh
